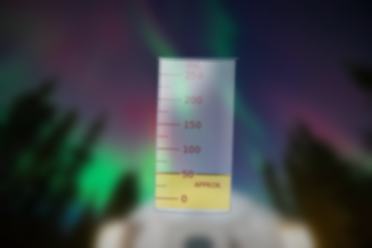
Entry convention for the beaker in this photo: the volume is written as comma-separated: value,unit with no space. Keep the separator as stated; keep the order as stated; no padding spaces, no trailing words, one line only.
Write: 50,mL
